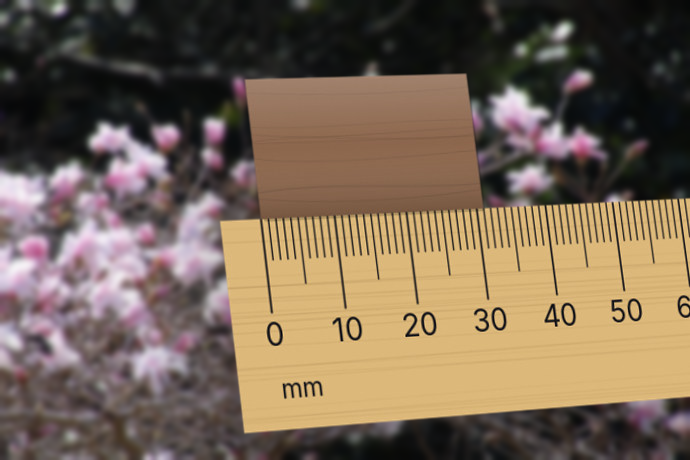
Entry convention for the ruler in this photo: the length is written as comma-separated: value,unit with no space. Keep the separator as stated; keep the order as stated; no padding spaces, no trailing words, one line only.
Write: 31,mm
